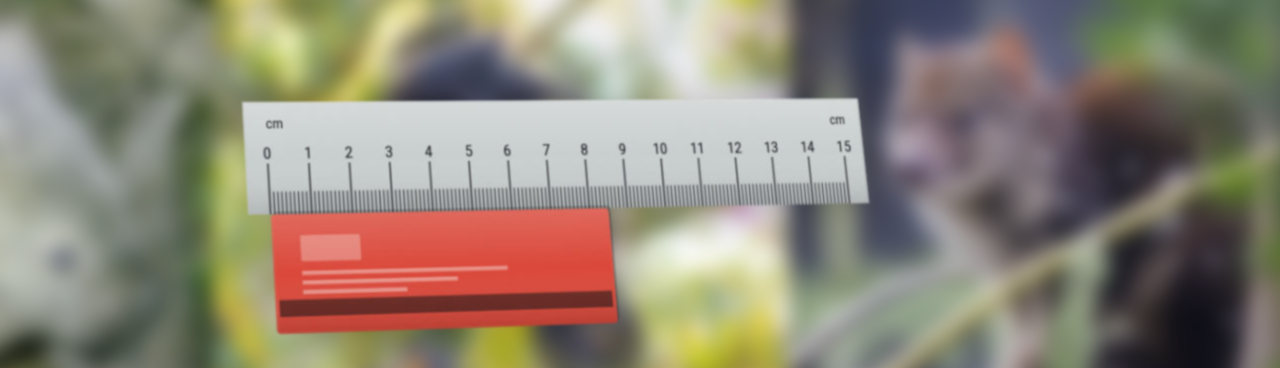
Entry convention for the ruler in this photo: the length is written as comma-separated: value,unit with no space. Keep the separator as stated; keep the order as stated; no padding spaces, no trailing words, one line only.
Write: 8.5,cm
